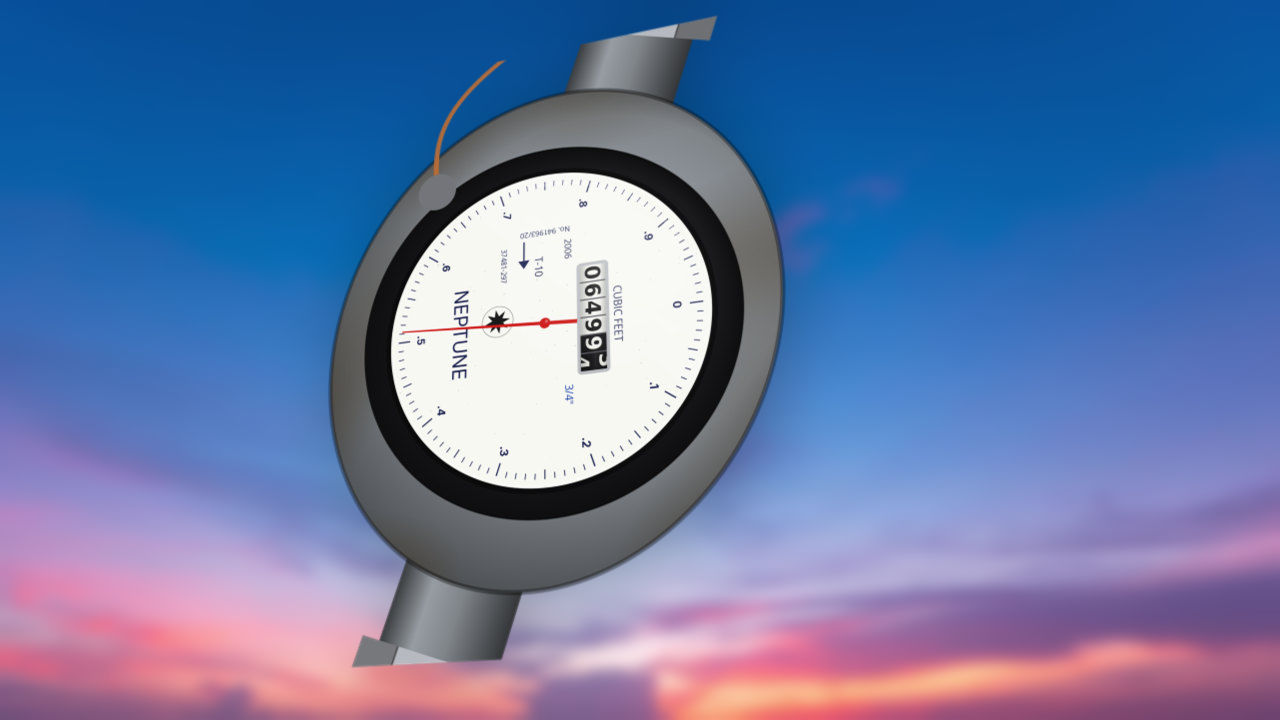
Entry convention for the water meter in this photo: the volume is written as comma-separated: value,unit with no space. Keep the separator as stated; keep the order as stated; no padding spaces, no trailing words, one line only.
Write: 64993.51,ft³
